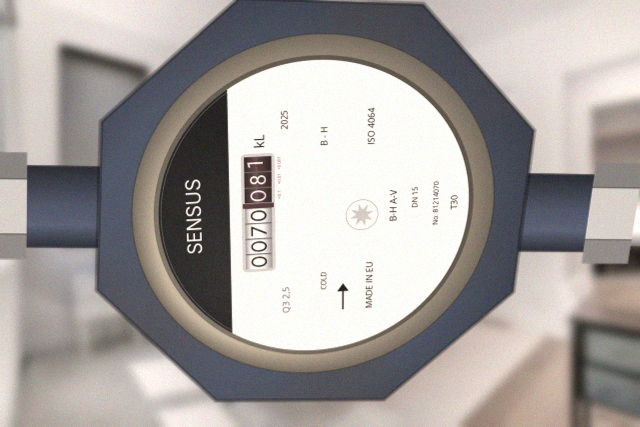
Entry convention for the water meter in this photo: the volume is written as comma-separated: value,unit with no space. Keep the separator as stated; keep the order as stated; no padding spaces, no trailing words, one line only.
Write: 70.081,kL
